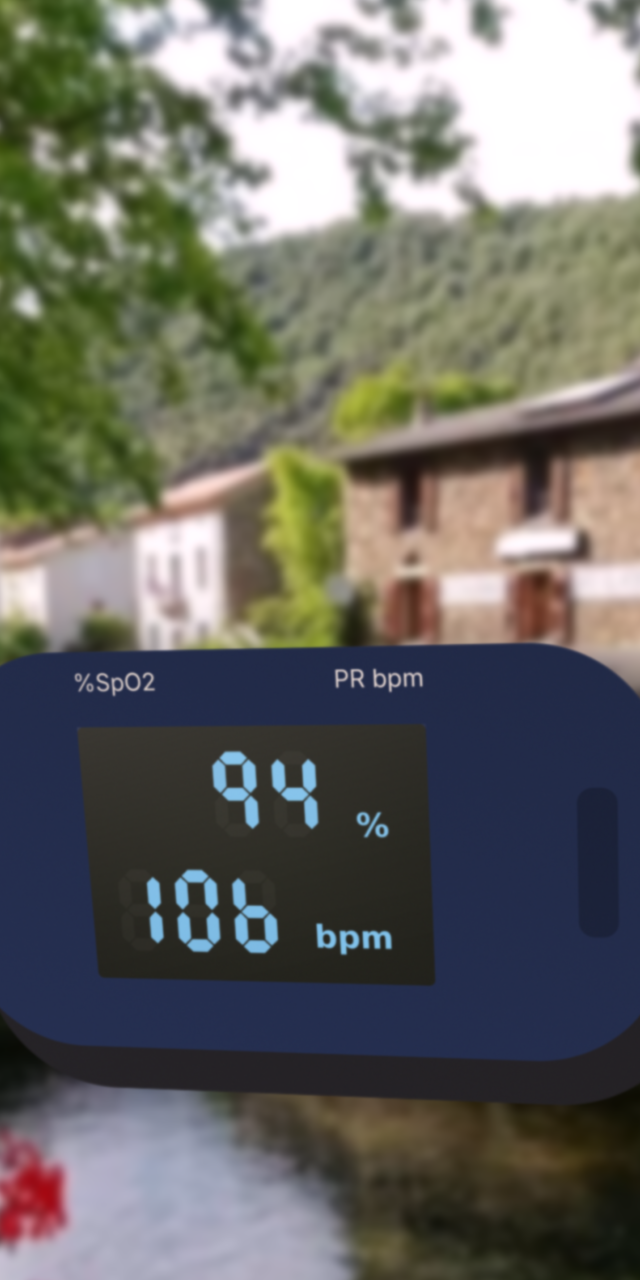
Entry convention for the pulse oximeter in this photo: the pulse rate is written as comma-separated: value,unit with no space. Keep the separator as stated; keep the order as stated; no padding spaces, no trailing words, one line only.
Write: 106,bpm
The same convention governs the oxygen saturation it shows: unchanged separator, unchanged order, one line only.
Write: 94,%
